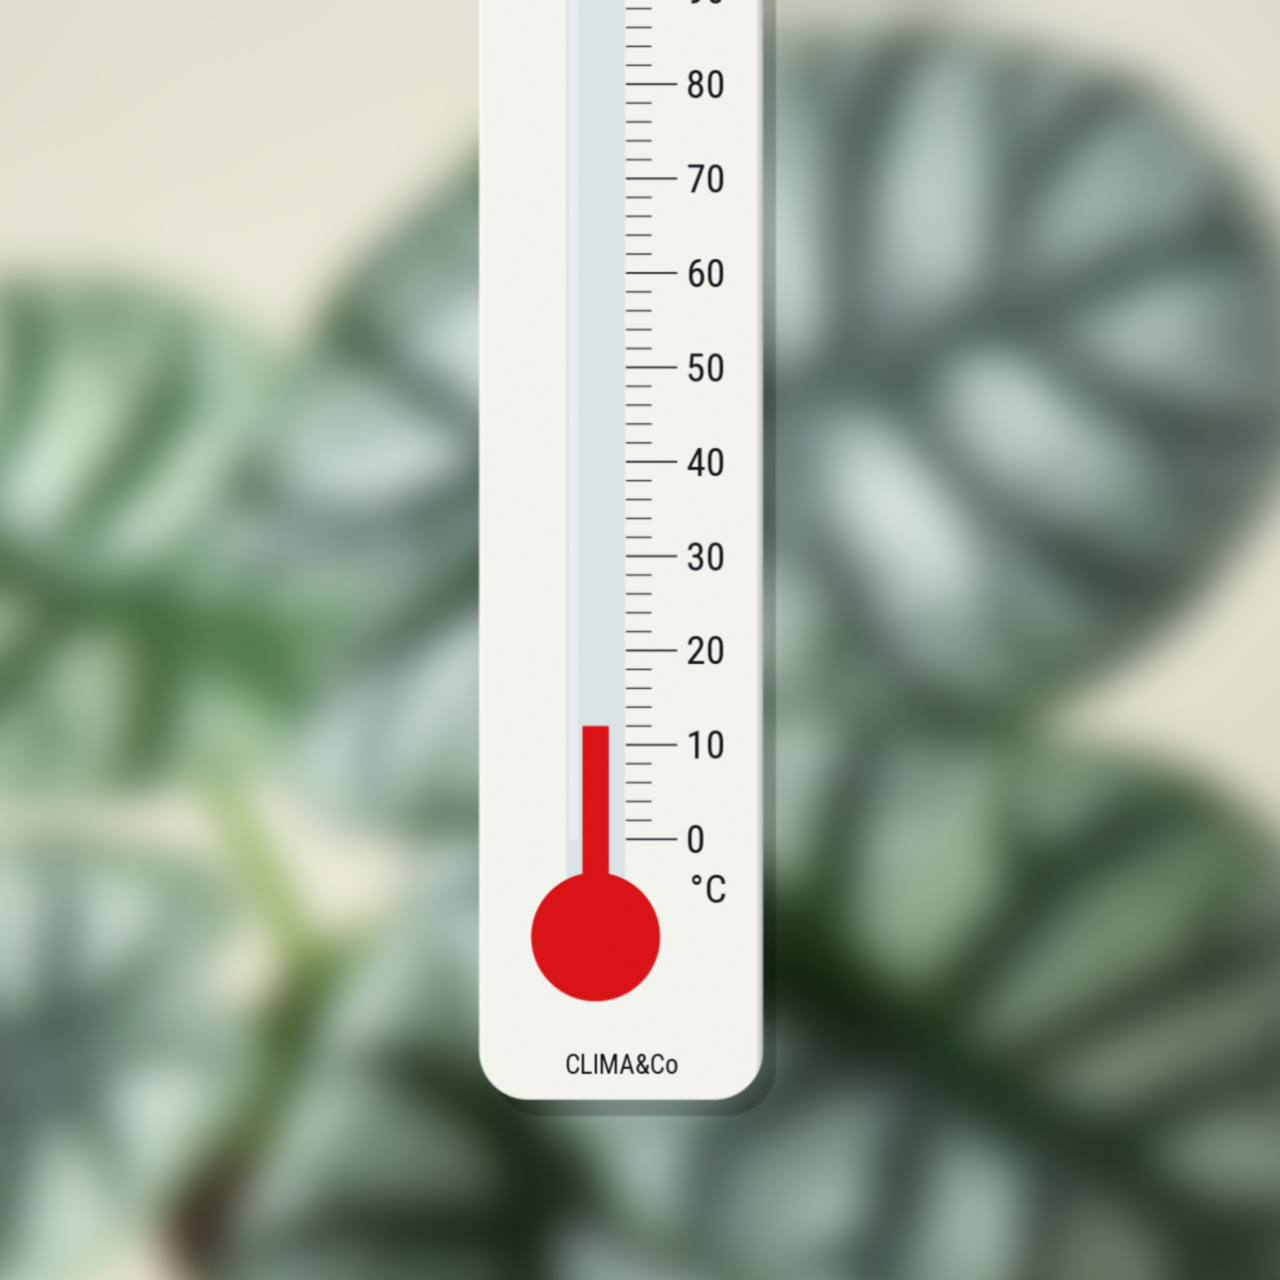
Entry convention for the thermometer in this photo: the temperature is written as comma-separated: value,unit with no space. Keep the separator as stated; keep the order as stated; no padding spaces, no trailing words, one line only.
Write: 12,°C
